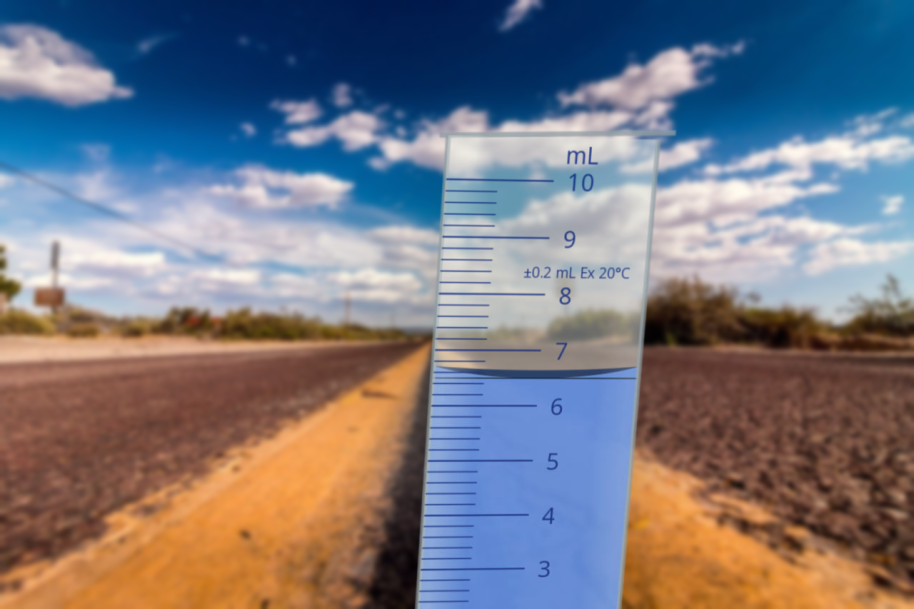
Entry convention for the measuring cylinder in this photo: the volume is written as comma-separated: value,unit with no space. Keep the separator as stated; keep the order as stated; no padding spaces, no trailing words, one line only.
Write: 6.5,mL
